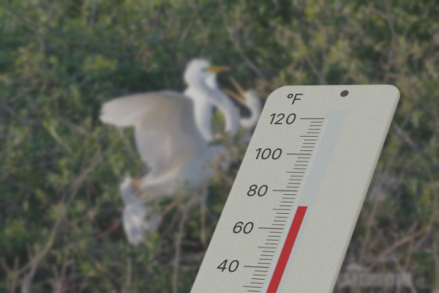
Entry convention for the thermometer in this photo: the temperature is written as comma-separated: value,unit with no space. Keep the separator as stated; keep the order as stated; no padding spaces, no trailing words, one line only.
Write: 72,°F
